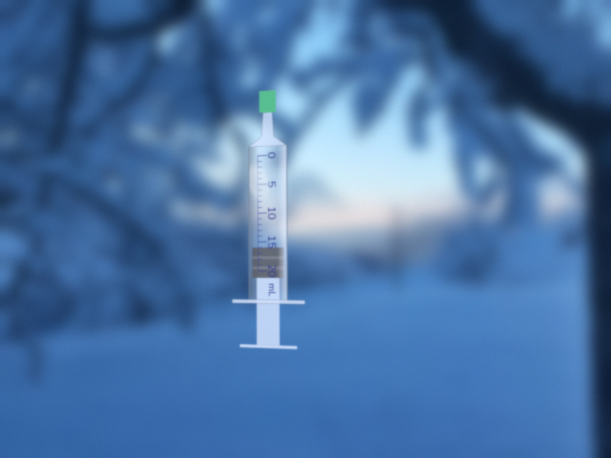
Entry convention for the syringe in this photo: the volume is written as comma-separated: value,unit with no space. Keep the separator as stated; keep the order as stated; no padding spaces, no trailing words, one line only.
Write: 16,mL
